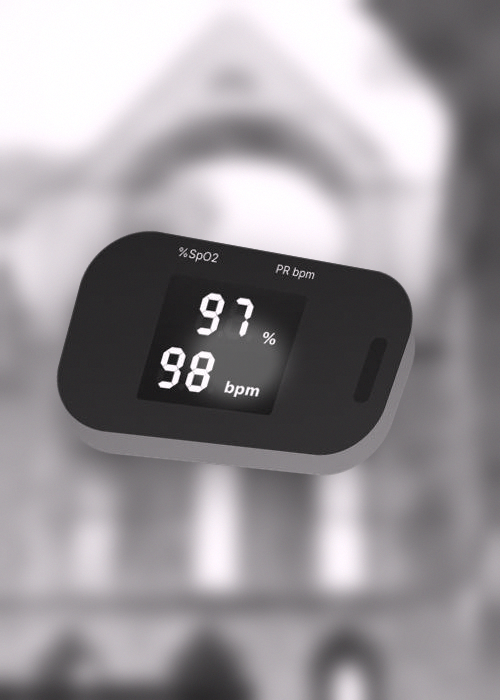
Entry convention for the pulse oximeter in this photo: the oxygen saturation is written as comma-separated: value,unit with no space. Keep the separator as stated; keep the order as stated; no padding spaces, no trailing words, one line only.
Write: 97,%
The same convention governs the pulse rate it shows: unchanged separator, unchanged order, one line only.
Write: 98,bpm
